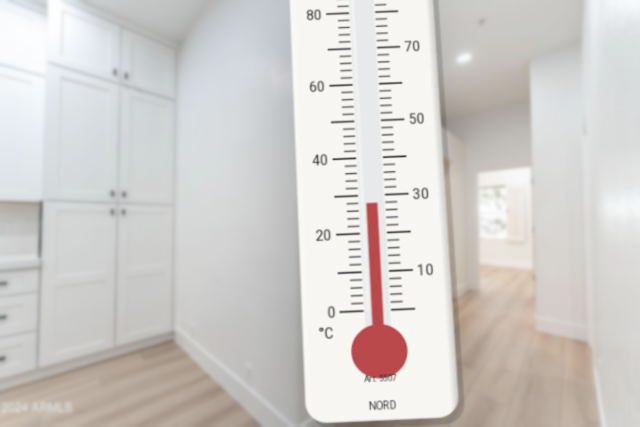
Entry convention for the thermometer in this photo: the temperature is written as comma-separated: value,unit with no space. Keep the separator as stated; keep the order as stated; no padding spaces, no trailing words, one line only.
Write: 28,°C
